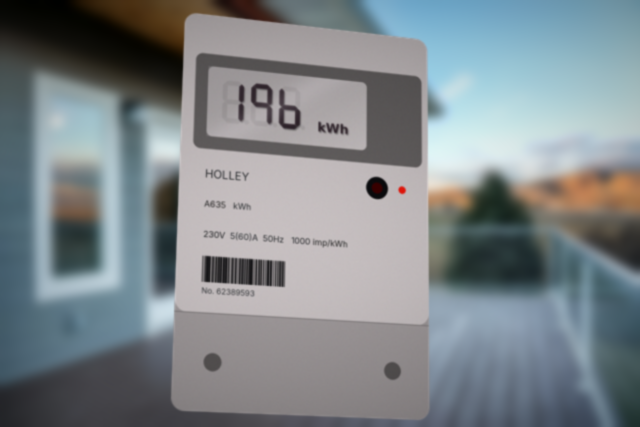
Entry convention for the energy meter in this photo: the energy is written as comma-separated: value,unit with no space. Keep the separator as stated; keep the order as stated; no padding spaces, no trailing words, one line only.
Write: 196,kWh
